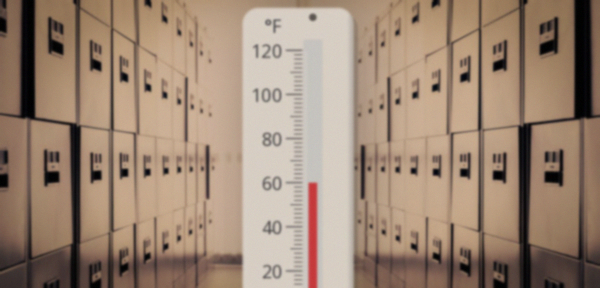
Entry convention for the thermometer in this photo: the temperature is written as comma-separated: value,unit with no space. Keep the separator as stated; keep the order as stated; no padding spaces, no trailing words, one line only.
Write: 60,°F
